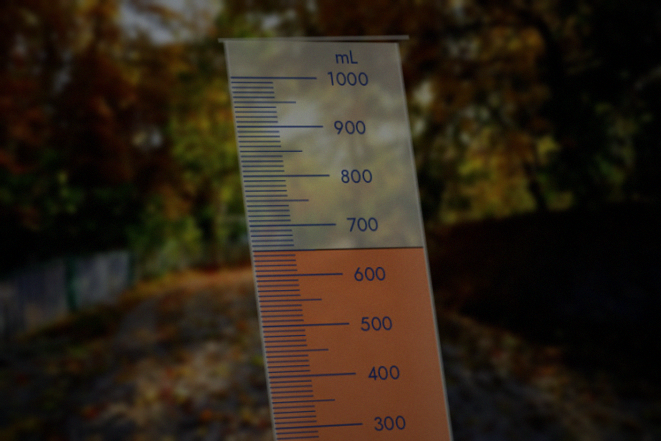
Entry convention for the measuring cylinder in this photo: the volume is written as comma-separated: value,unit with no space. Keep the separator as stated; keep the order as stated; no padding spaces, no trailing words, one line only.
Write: 650,mL
